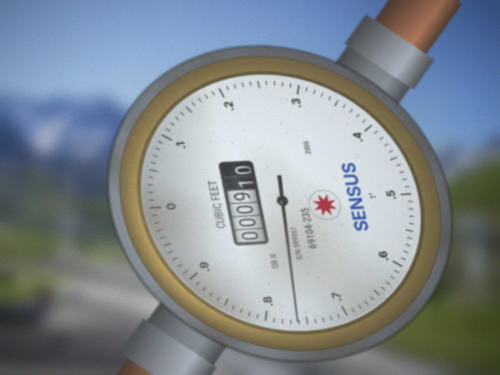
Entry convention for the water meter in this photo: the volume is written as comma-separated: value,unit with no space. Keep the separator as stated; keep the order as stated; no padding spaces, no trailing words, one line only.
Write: 909.76,ft³
